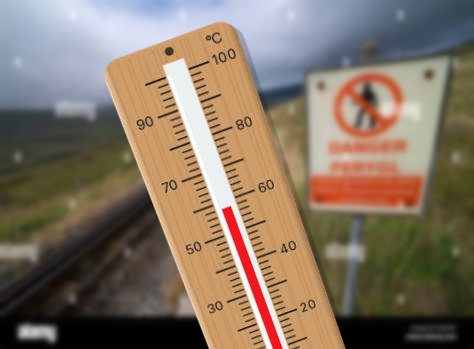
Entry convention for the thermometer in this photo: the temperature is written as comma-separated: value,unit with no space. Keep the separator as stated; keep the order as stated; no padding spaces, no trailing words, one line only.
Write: 58,°C
